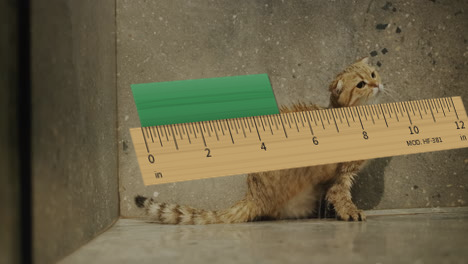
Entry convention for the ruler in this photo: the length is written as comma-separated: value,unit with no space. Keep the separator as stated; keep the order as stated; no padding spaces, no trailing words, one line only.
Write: 5,in
